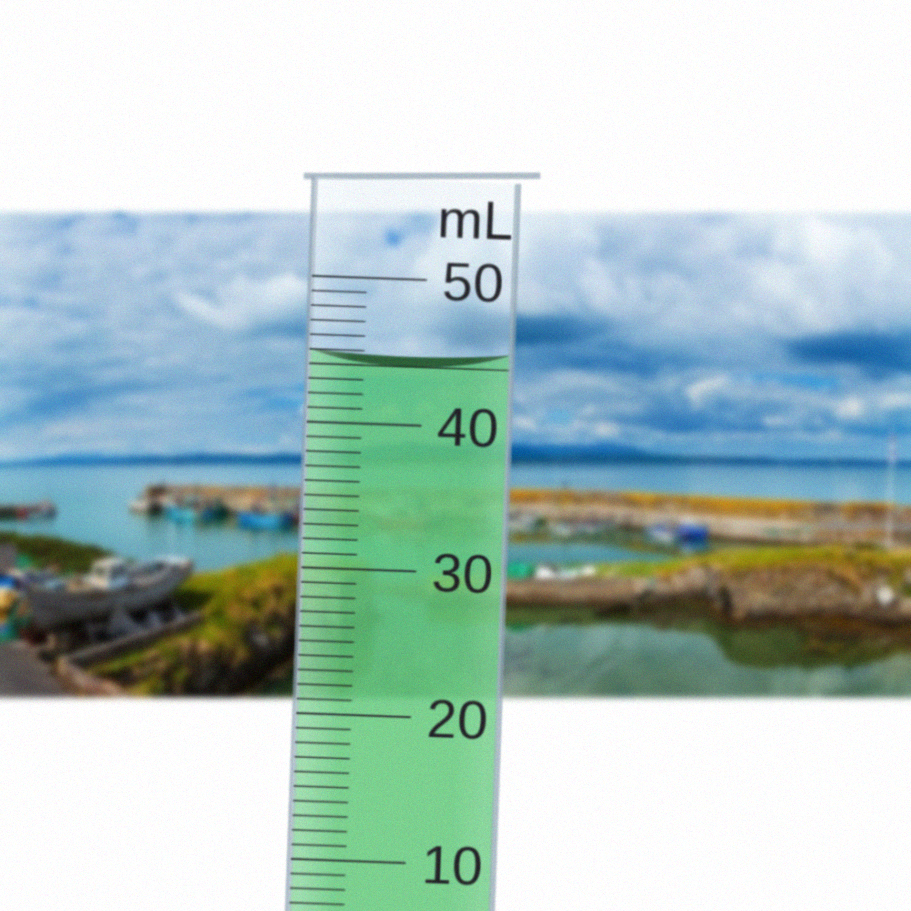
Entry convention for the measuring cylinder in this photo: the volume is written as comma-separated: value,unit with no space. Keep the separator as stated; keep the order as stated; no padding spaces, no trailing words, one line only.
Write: 44,mL
